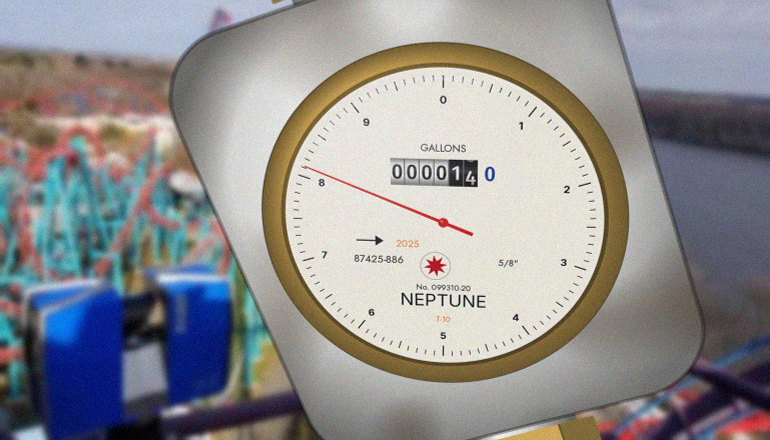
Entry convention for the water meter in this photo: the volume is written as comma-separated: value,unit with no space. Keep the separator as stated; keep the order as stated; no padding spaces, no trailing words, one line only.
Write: 138.1,gal
